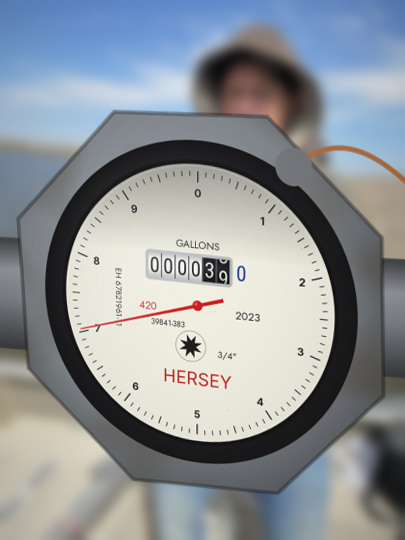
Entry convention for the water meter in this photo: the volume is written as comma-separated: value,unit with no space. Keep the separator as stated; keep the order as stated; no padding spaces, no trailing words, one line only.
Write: 387.0,gal
